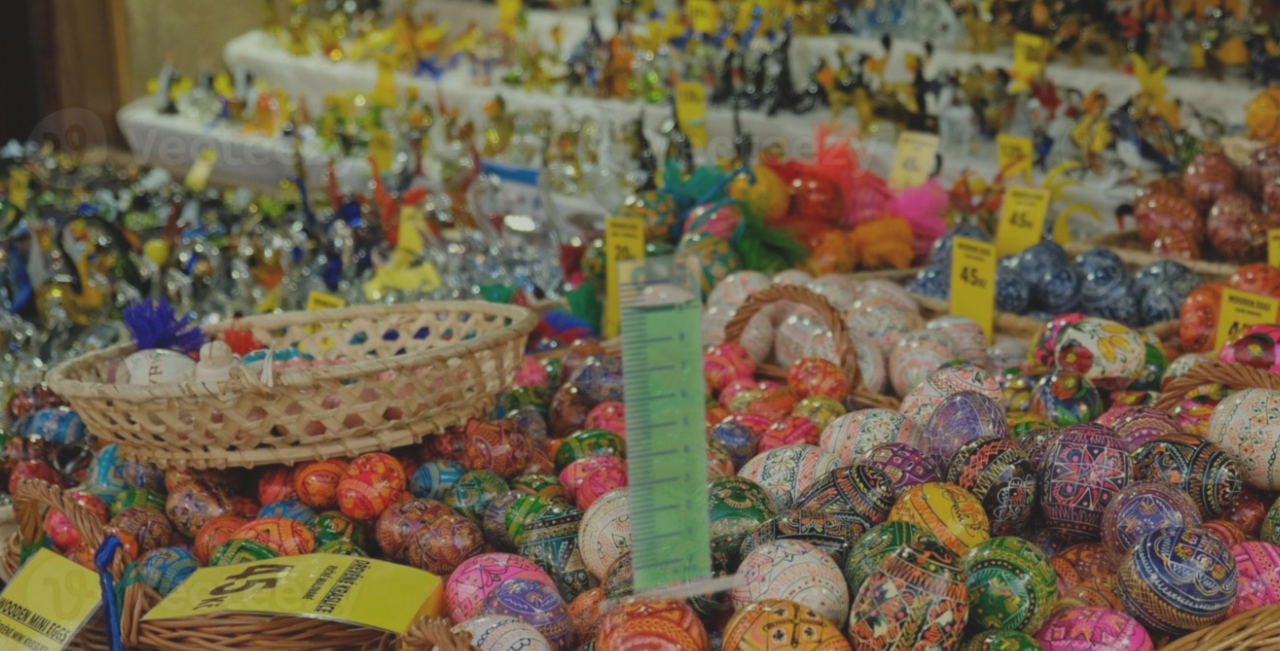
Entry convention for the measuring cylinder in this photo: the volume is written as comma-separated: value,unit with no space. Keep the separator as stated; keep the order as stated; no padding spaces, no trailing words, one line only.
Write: 9,mL
